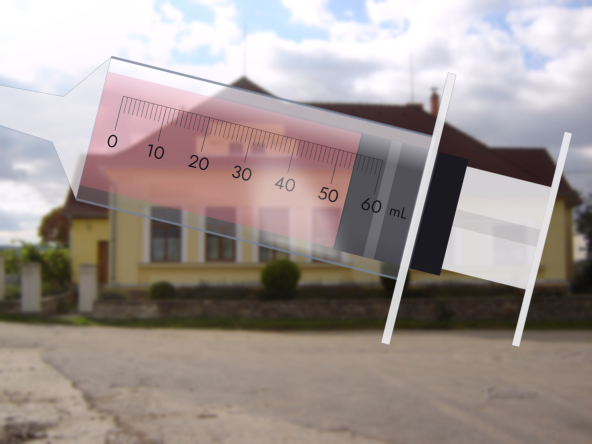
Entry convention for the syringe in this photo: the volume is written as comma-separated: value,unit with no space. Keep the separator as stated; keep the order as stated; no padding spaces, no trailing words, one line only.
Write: 54,mL
